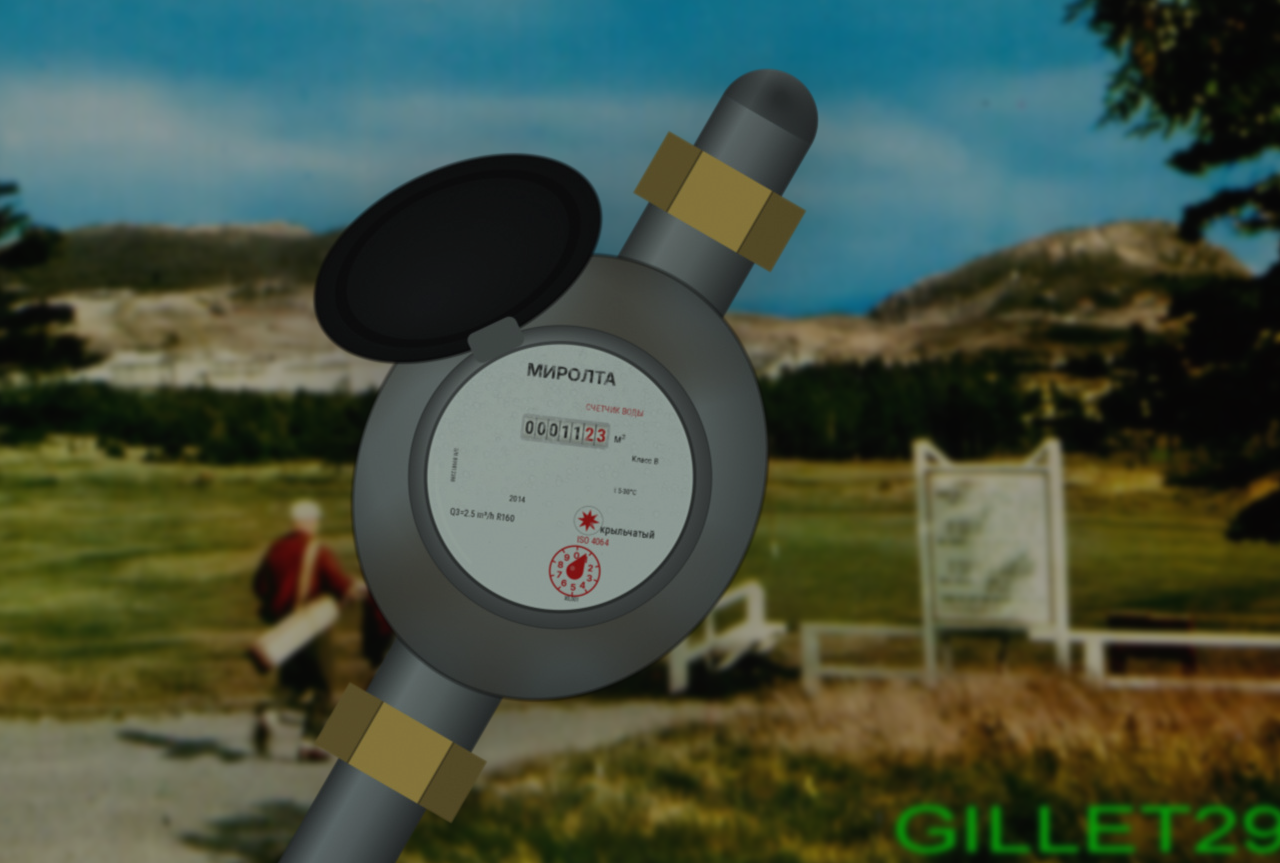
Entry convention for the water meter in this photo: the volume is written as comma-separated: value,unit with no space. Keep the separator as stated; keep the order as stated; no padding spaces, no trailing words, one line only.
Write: 11.230,m³
